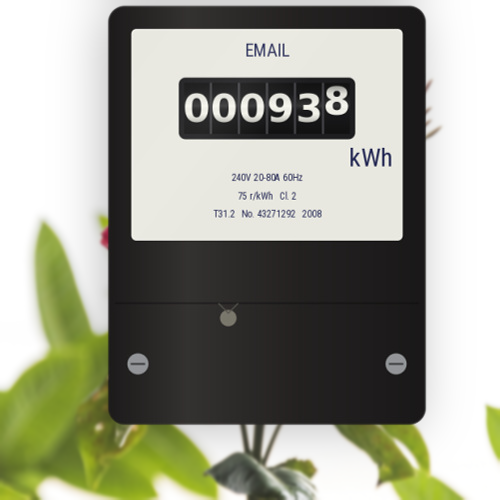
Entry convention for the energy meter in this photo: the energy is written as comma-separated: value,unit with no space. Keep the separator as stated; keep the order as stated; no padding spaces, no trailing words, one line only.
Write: 938,kWh
